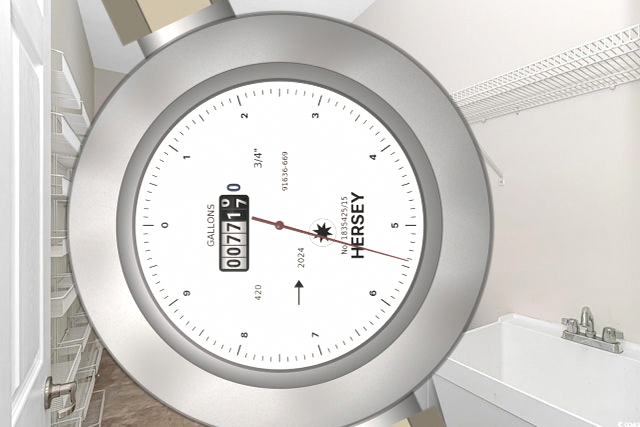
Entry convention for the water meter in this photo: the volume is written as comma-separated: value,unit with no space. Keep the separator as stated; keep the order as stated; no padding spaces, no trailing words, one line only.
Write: 77165.4,gal
